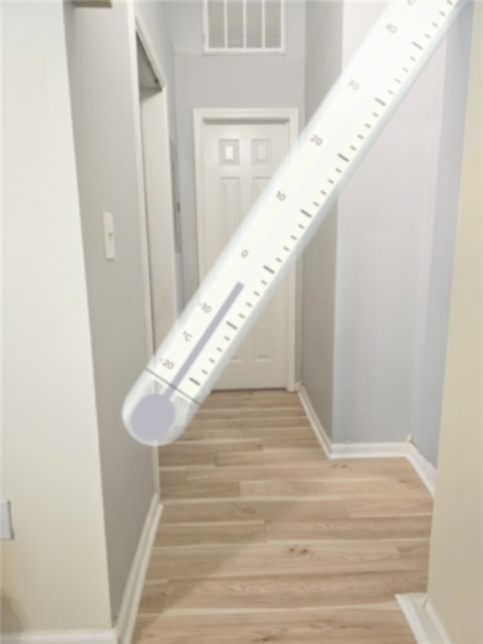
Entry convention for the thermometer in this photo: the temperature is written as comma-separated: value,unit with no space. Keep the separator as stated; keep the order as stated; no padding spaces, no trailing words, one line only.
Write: -4,°C
